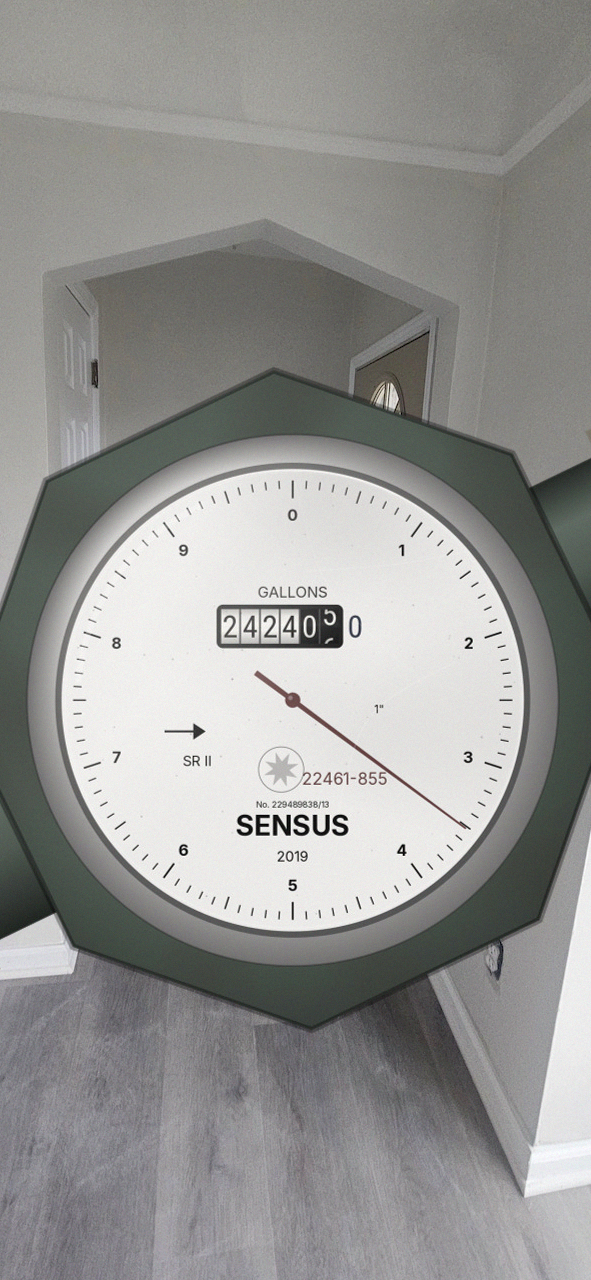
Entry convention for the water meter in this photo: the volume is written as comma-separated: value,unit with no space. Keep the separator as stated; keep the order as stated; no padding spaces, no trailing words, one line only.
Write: 2424053.5,gal
